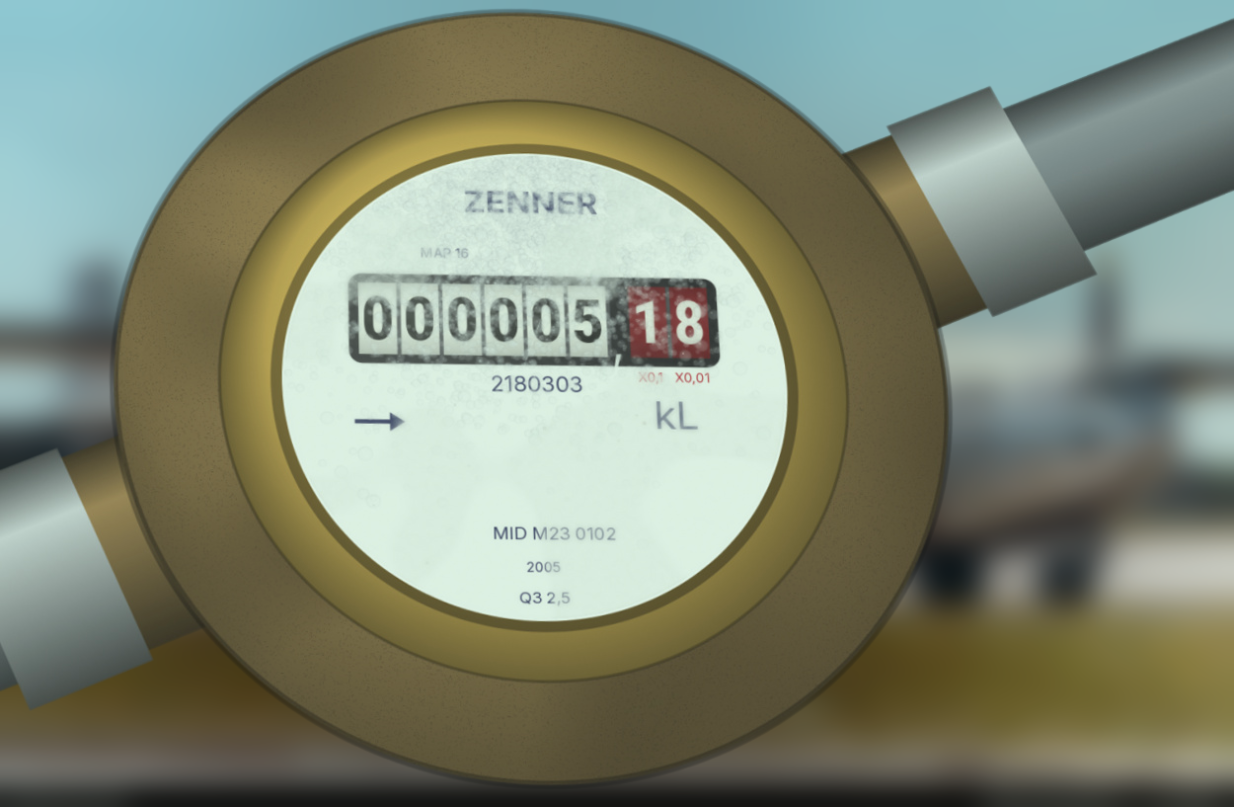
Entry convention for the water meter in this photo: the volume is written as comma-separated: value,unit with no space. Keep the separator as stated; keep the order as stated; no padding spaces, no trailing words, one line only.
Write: 5.18,kL
